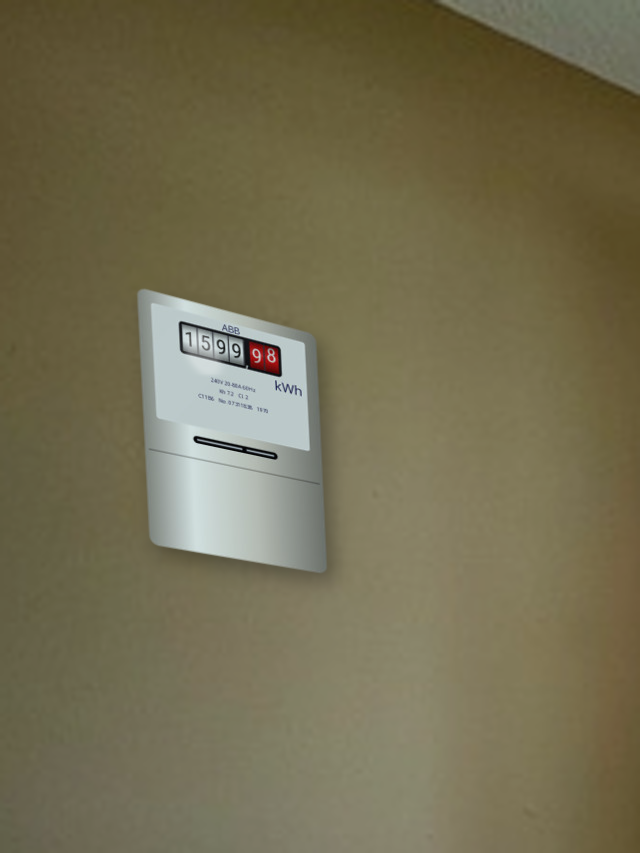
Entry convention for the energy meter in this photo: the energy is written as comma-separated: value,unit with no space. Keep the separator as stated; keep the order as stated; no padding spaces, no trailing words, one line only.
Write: 1599.98,kWh
